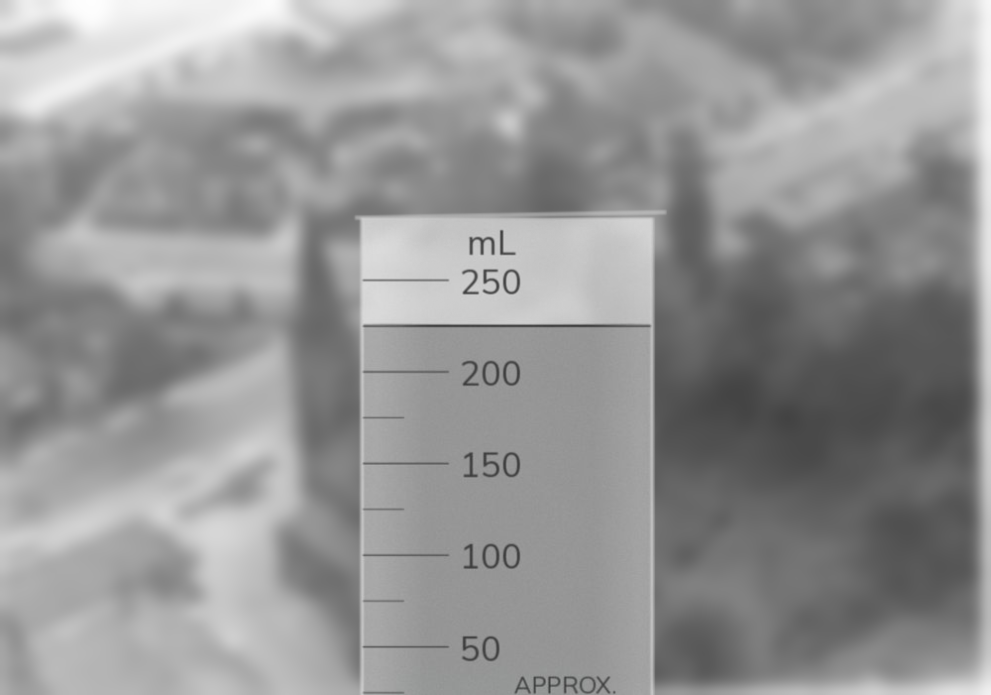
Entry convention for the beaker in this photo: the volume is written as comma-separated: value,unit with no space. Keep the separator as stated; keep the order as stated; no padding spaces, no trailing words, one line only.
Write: 225,mL
